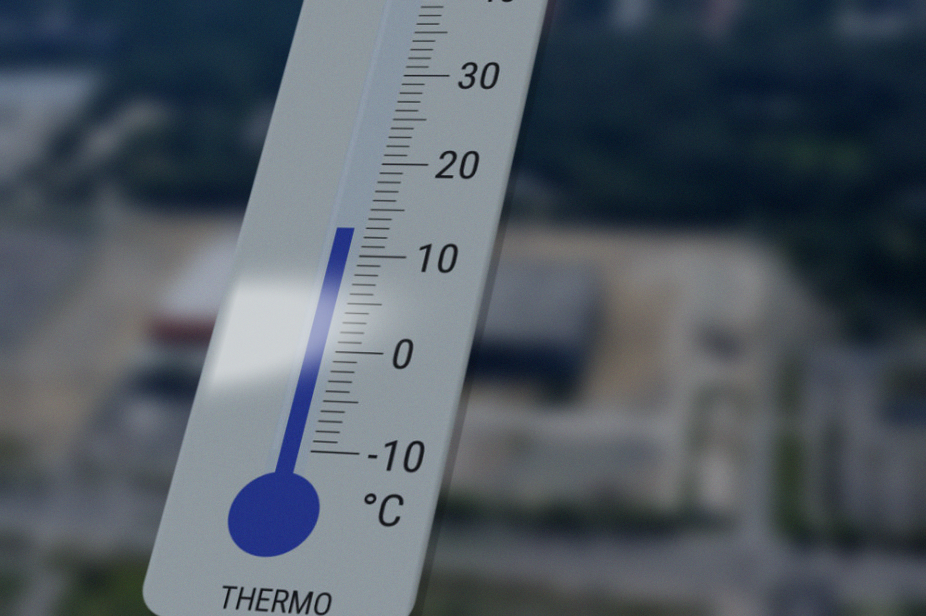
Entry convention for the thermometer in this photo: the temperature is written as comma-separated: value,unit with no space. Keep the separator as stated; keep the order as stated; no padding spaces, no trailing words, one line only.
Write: 13,°C
